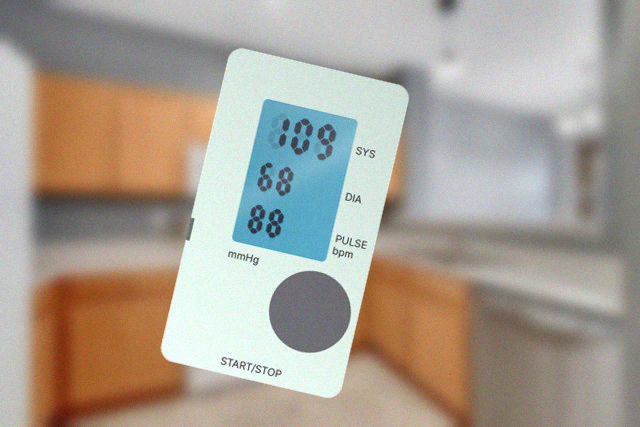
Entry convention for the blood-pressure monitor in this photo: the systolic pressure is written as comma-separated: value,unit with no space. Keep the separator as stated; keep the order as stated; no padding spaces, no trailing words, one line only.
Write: 109,mmHg
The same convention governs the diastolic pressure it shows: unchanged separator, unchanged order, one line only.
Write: 68,mmHg
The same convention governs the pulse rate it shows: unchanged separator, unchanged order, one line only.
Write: 88,bpm
